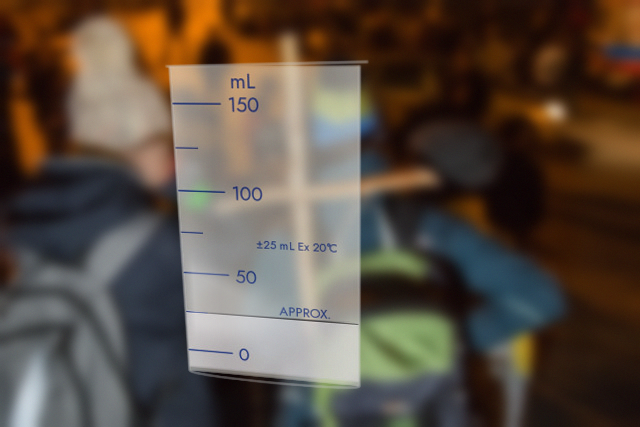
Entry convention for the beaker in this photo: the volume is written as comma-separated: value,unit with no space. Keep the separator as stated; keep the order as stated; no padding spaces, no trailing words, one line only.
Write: 25,mL
